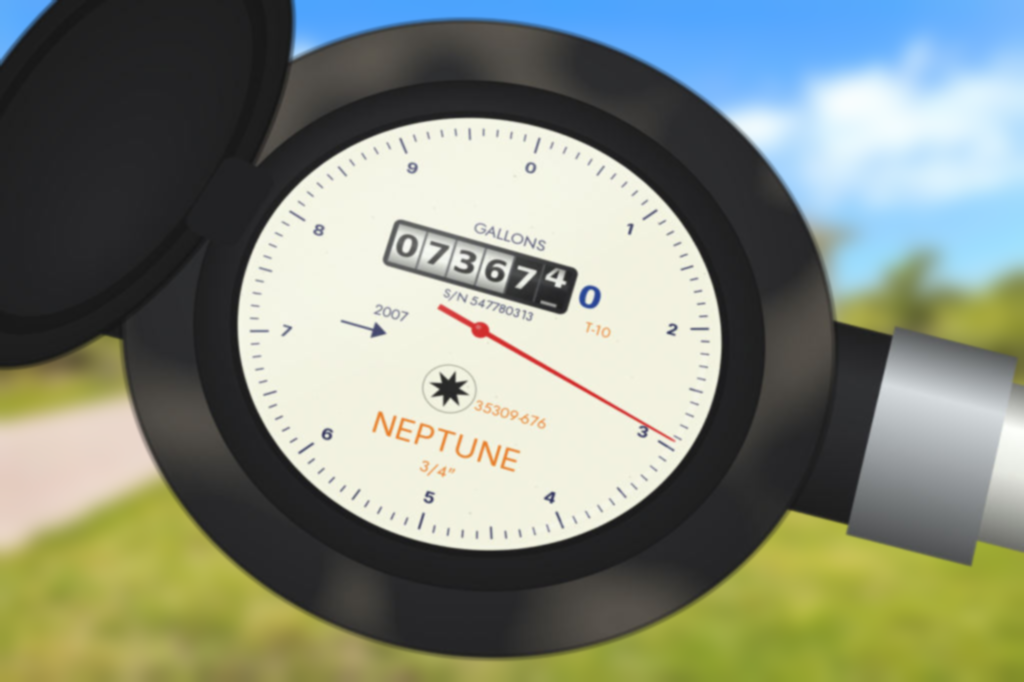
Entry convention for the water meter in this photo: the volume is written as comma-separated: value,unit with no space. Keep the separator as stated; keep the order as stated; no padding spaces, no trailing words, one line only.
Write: 736742.9,gal
